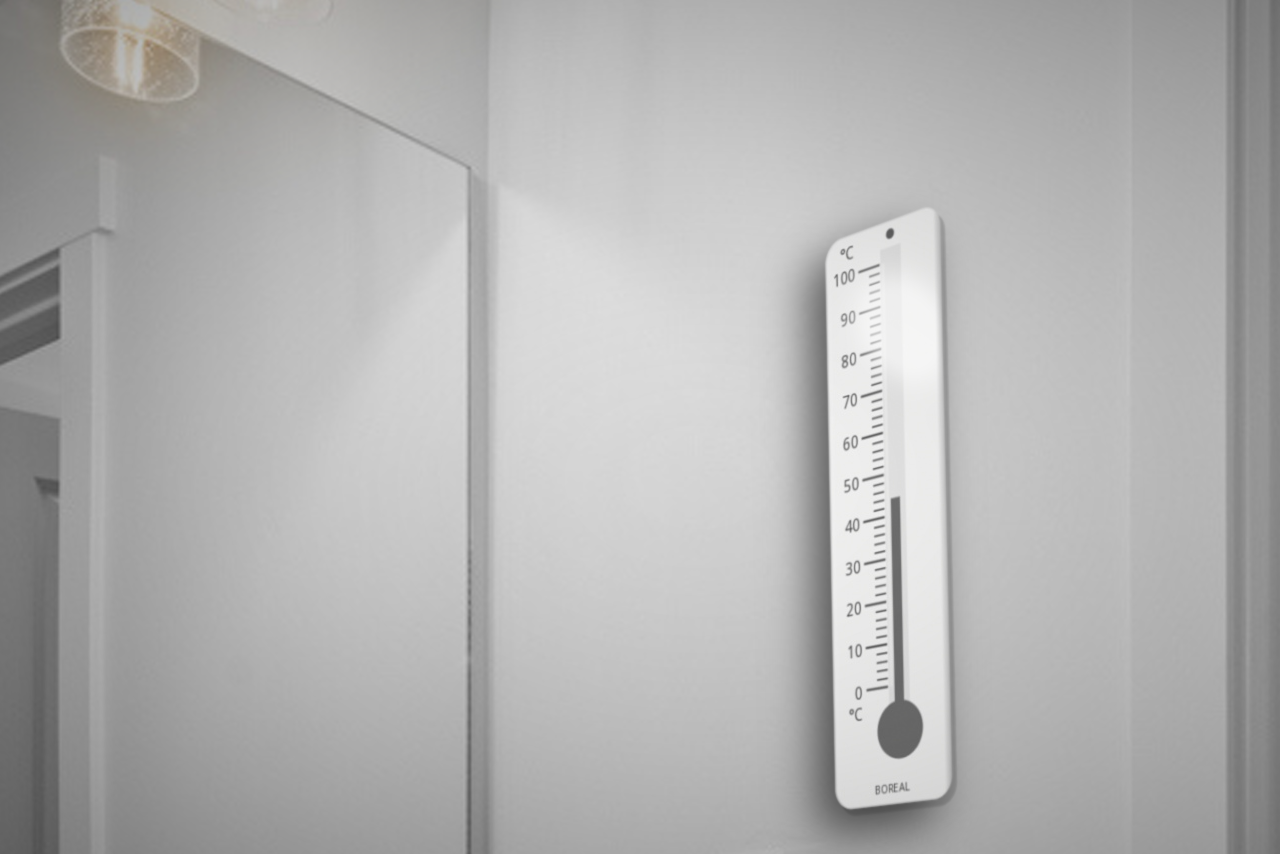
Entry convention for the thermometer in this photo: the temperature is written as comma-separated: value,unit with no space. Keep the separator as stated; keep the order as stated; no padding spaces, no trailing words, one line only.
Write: 44,°C
